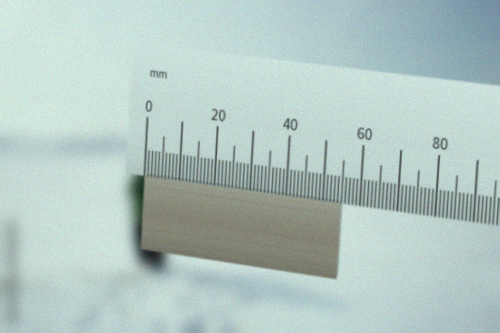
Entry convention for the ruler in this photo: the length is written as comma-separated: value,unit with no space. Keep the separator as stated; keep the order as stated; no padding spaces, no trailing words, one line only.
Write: 55,mm
